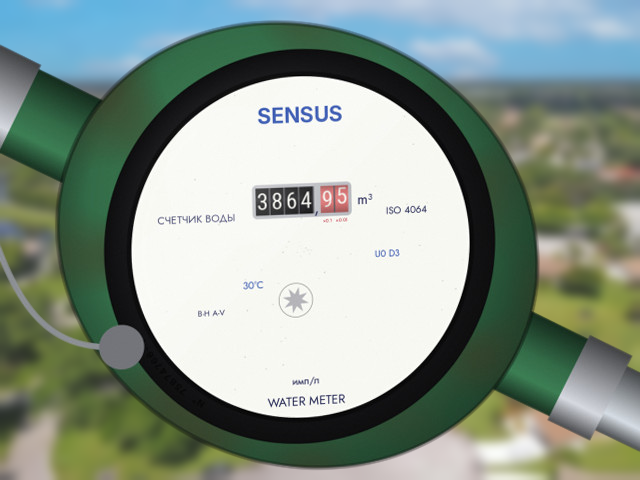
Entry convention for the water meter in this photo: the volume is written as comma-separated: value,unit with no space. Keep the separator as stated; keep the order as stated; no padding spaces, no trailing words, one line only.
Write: 3864.95,m³
